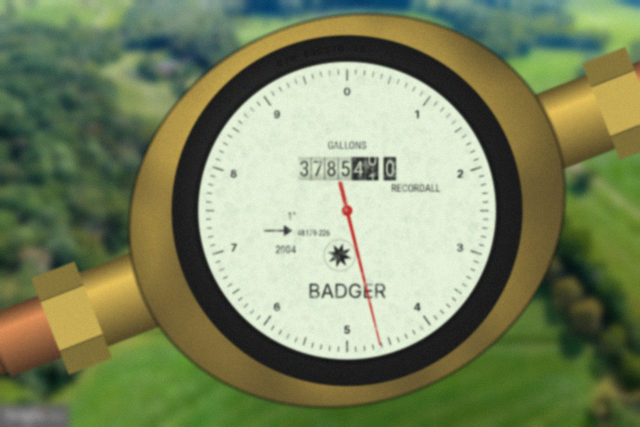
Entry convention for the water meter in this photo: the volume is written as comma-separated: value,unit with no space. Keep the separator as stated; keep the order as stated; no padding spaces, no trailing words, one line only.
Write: 3785404.6,gal
